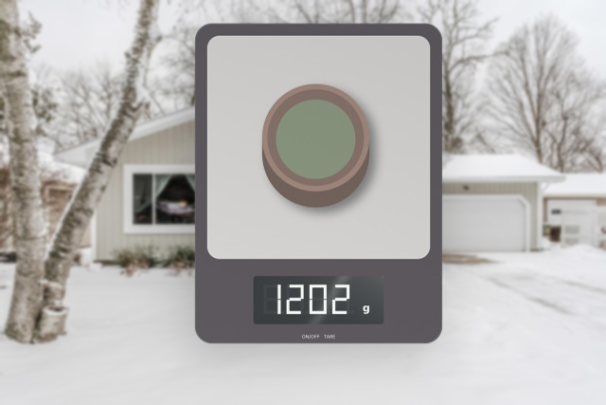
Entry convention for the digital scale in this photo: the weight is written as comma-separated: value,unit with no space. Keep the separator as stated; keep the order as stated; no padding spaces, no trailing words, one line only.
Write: 1202,g
